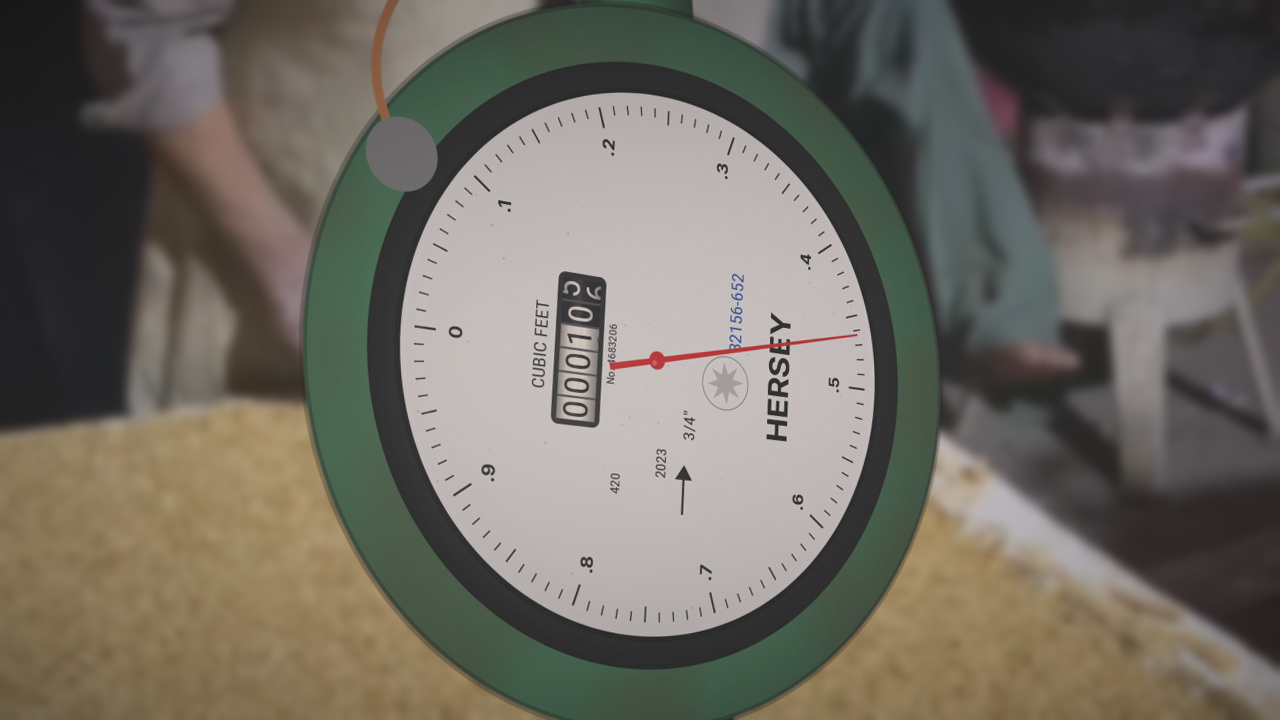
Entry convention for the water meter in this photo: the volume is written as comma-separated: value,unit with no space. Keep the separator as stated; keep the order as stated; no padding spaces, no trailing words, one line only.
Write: 105.46,ft³
